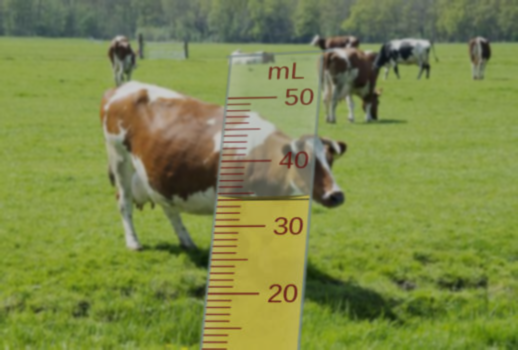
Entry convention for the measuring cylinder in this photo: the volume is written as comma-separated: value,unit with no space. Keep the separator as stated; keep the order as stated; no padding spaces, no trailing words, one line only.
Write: 34,mL
